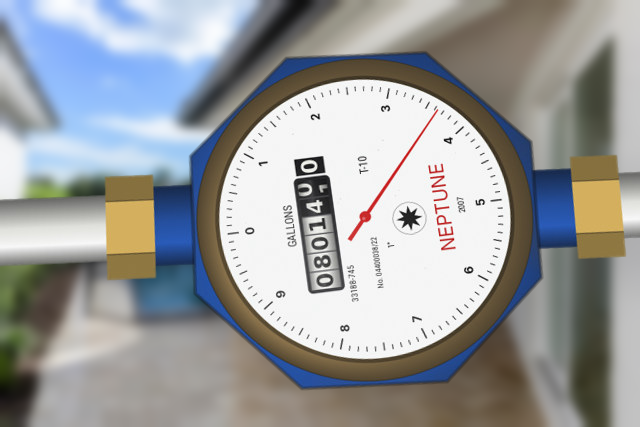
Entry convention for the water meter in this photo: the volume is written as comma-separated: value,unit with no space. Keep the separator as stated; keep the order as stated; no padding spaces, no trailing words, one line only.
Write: 801403.6,gal
